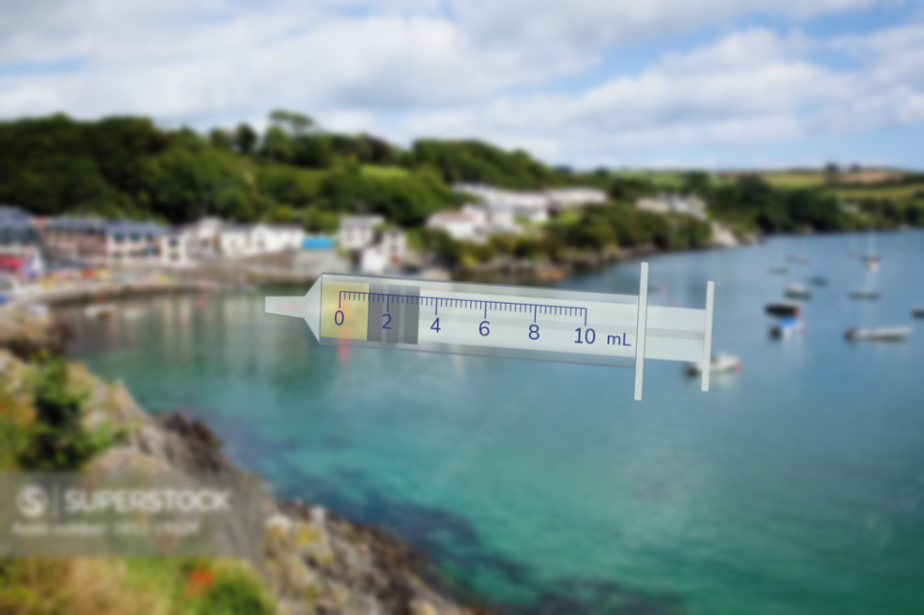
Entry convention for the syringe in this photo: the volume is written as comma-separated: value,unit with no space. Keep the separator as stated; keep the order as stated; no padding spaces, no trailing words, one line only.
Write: 1.2,mL
